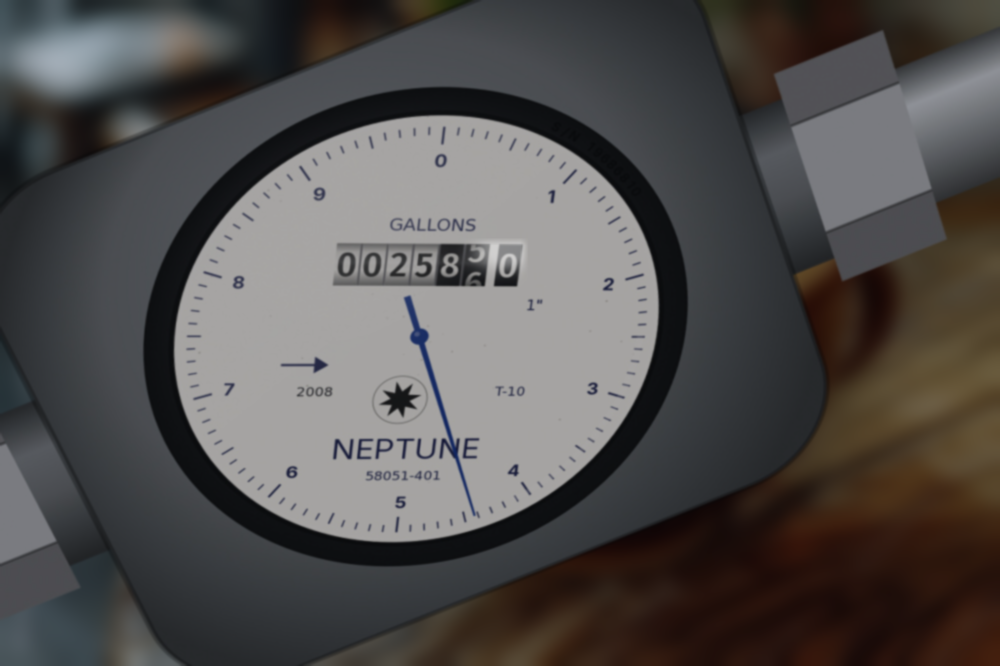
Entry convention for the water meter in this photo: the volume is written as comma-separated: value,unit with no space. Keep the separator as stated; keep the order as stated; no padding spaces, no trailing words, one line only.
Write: 25854.4,gal
